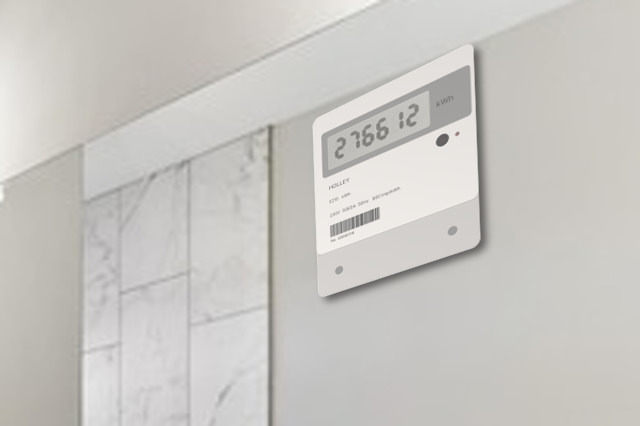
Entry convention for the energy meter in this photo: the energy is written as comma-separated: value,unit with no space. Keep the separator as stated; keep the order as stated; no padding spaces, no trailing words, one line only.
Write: 276612,kWh
